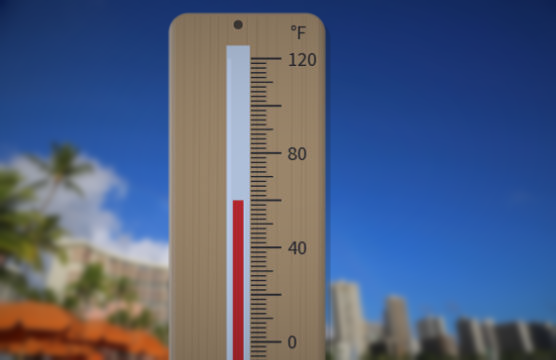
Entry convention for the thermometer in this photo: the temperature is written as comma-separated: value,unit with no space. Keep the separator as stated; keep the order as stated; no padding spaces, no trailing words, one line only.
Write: 60,°F
